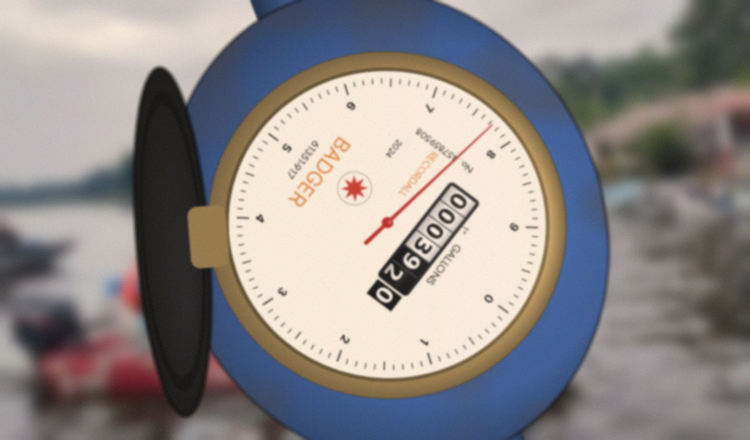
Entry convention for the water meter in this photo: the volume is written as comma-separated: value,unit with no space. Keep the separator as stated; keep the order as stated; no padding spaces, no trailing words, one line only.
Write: 3917.7,gal
